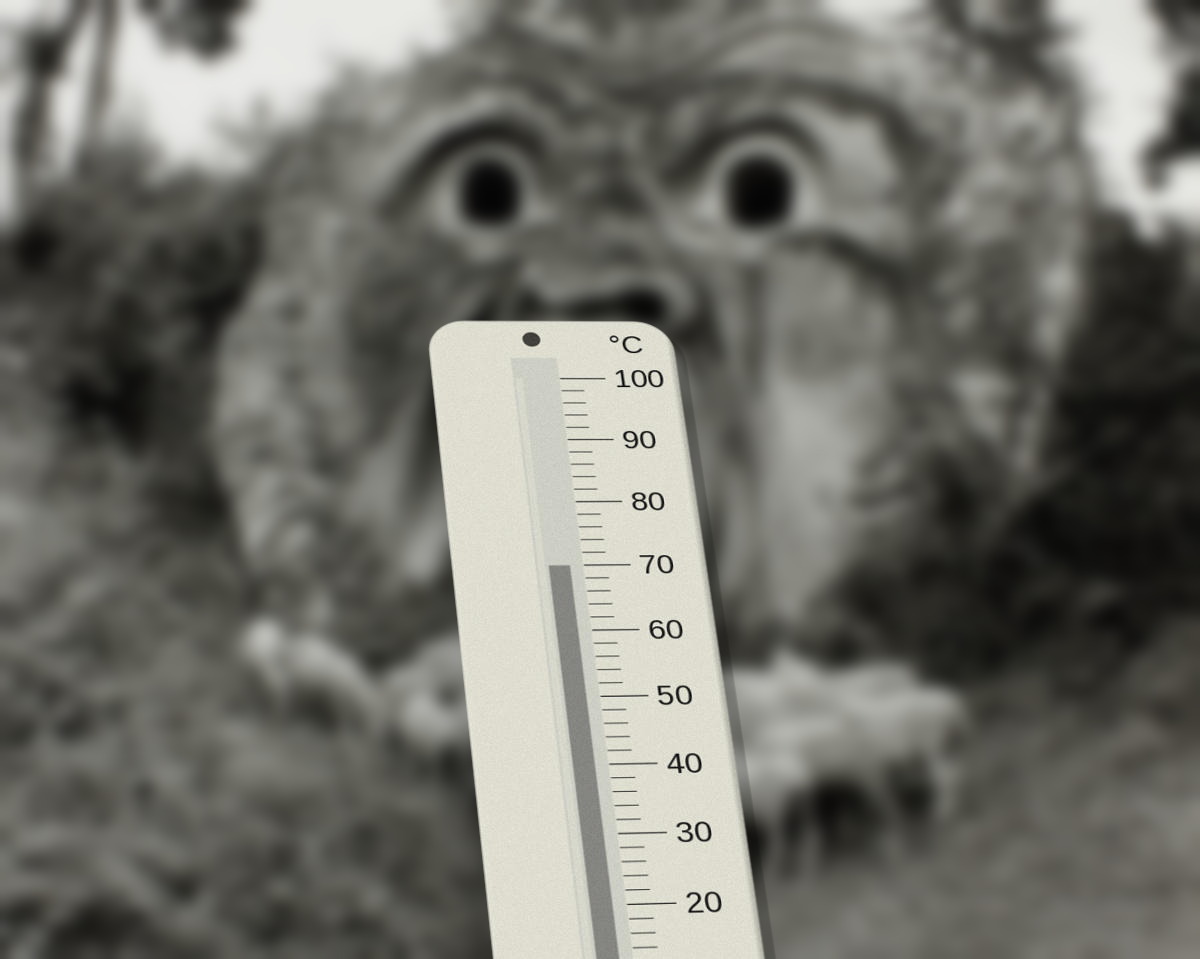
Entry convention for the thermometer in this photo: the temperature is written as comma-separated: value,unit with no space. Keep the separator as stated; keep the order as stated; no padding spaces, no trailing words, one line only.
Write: 70,°C
